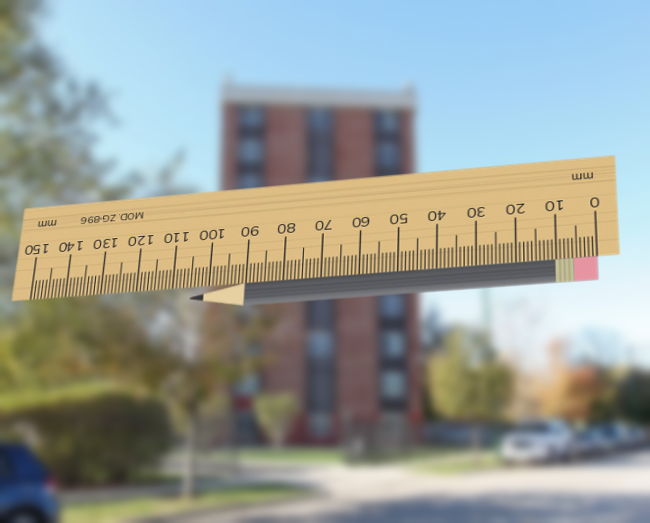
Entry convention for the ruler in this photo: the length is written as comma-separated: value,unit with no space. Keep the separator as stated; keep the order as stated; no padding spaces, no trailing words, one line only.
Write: 105,mm
